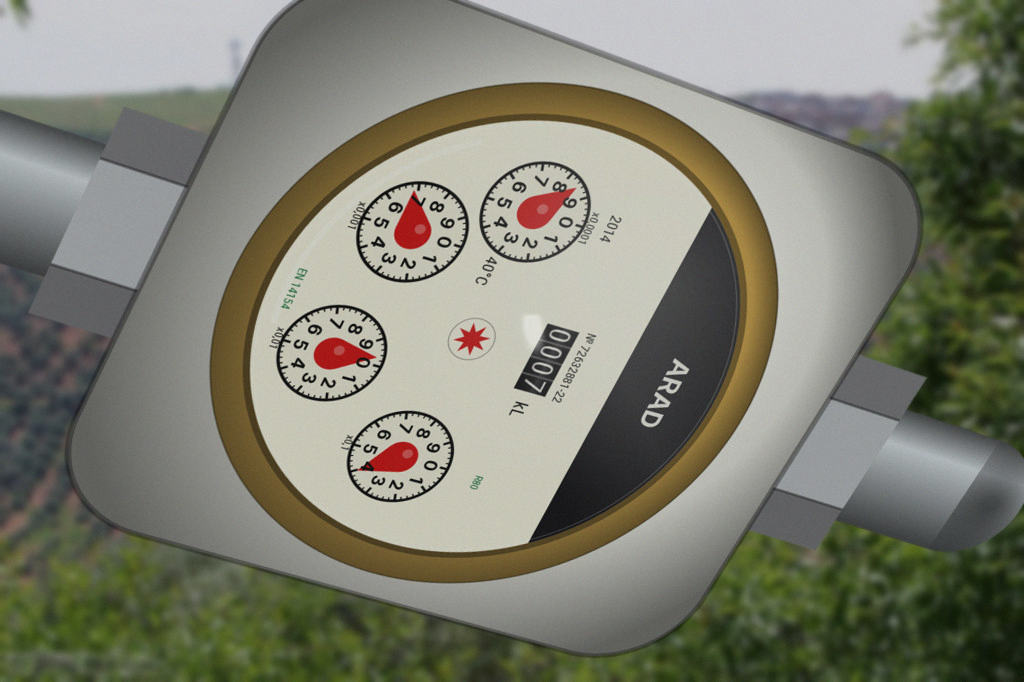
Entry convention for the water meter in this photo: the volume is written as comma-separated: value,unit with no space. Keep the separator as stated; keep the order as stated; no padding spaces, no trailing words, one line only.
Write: 7.3968,kL
